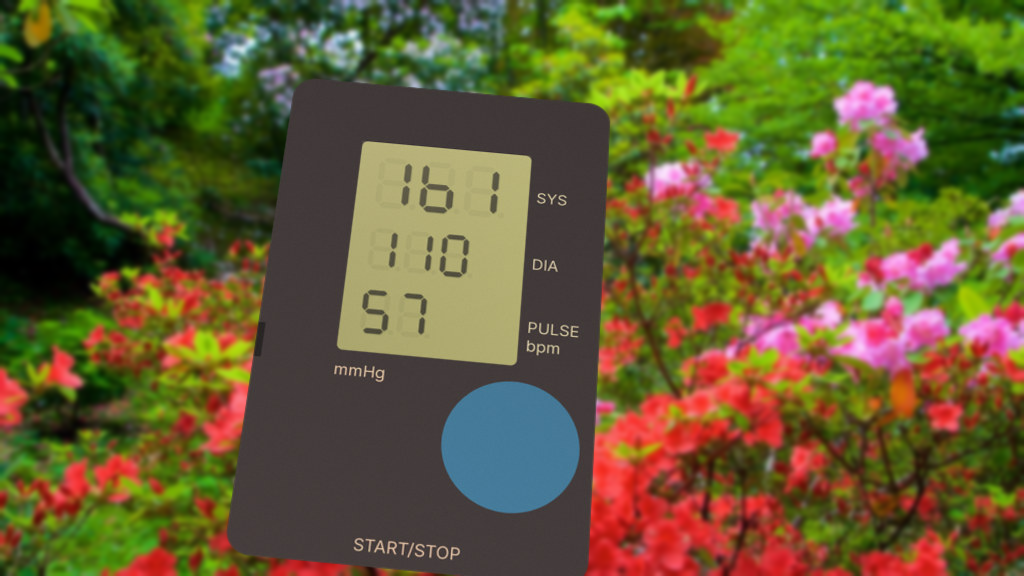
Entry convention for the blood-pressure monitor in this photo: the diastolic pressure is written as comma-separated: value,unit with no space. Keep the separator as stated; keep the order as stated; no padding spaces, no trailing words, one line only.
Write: 110,mmHg
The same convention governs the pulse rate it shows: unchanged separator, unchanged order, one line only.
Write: 57,bpm
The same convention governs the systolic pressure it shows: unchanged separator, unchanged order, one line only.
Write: 161,mmHg
